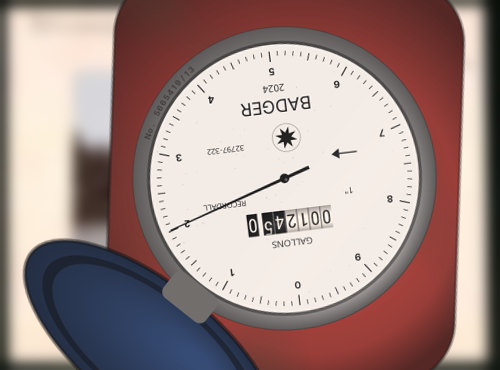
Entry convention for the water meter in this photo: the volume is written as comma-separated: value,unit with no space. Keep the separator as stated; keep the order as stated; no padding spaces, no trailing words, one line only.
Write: 12452.0,gal
